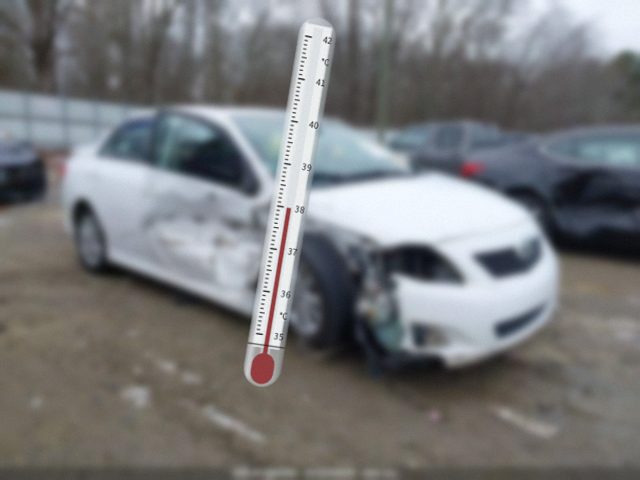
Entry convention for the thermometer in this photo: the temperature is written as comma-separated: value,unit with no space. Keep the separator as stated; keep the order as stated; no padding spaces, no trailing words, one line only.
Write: 38,°C
